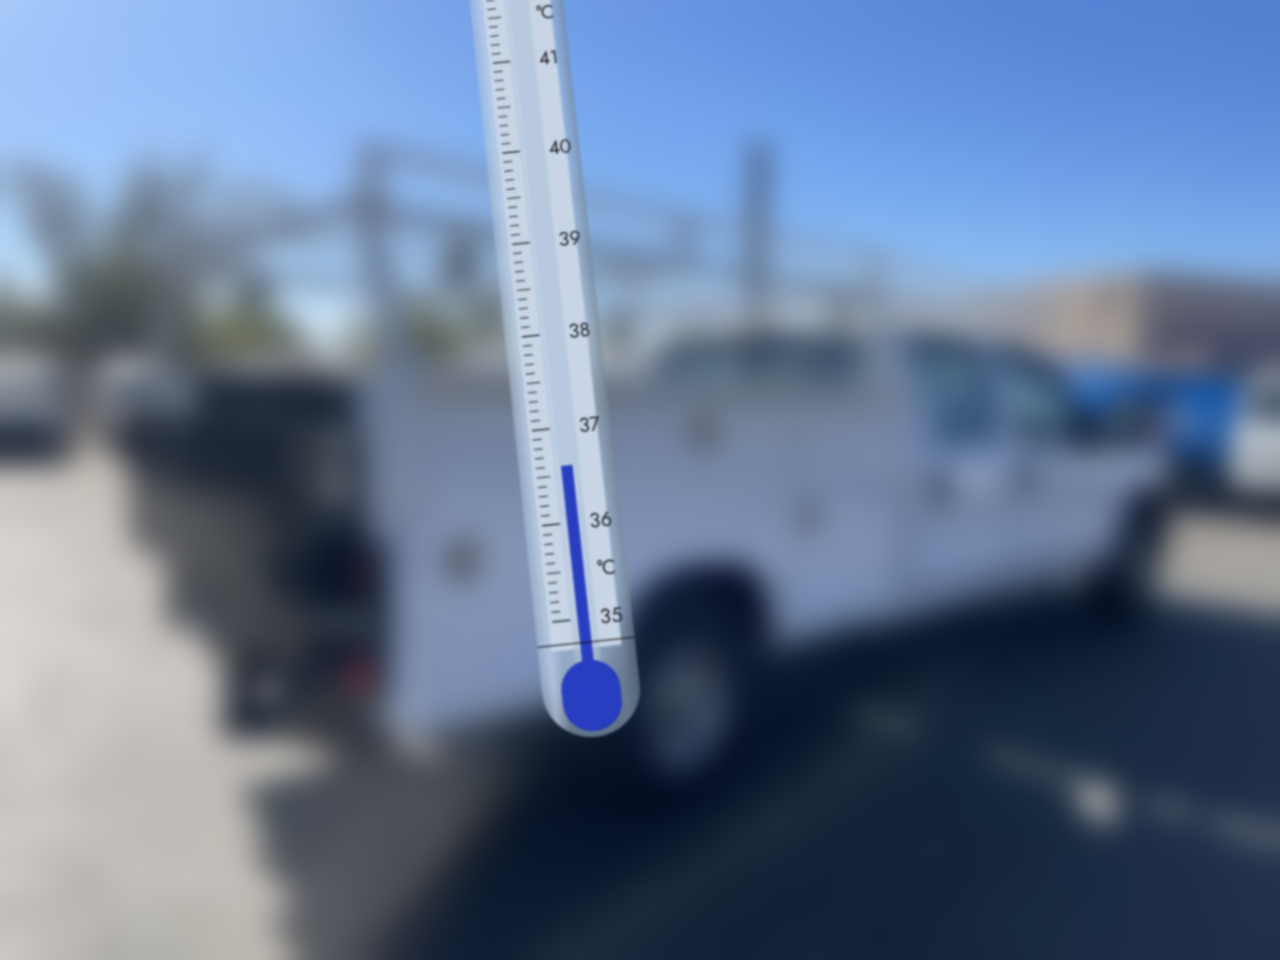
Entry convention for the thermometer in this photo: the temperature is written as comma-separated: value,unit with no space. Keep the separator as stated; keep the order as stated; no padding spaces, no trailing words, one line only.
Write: 36.6,°C
